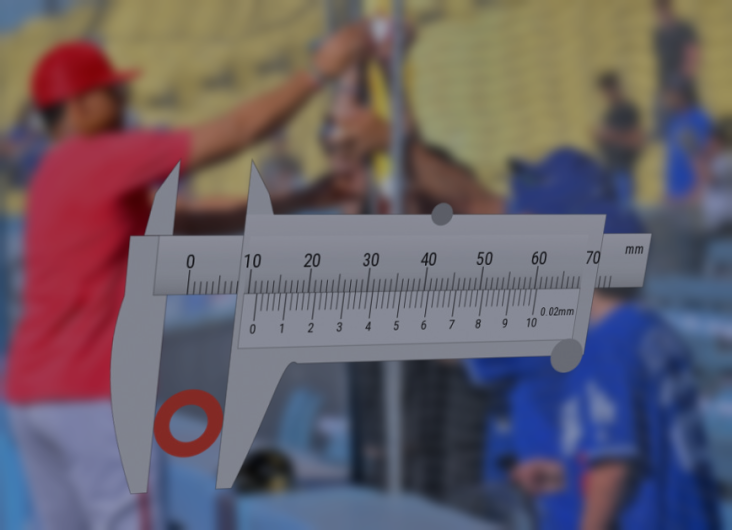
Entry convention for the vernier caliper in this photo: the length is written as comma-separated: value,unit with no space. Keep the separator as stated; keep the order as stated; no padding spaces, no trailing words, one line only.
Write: 11.4,mm
